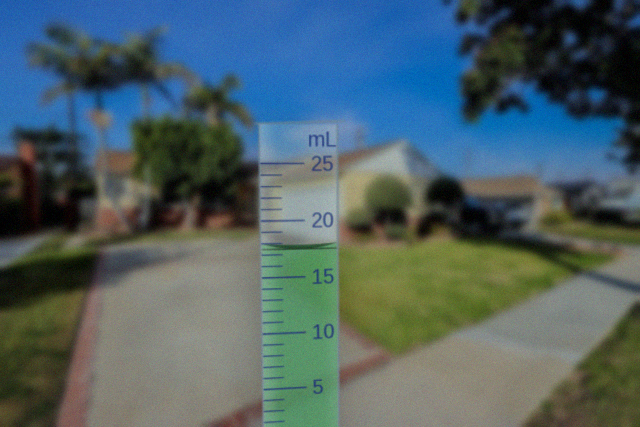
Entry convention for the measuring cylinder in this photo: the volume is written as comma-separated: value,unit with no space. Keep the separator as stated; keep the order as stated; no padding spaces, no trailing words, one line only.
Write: 17.5,mL
